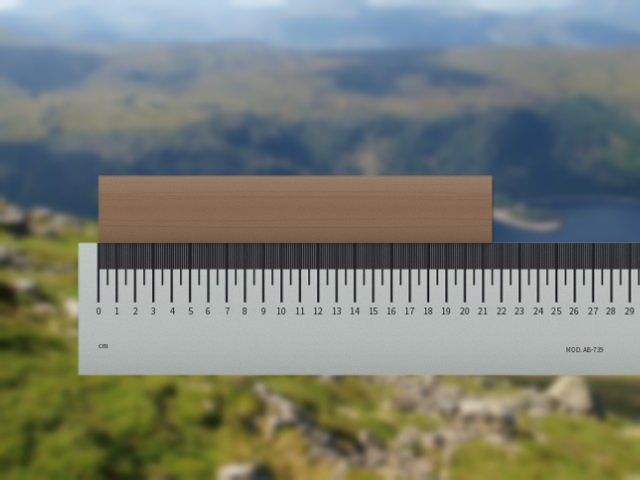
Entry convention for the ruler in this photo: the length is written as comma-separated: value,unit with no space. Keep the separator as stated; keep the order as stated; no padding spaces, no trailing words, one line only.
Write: 21.5,cm
